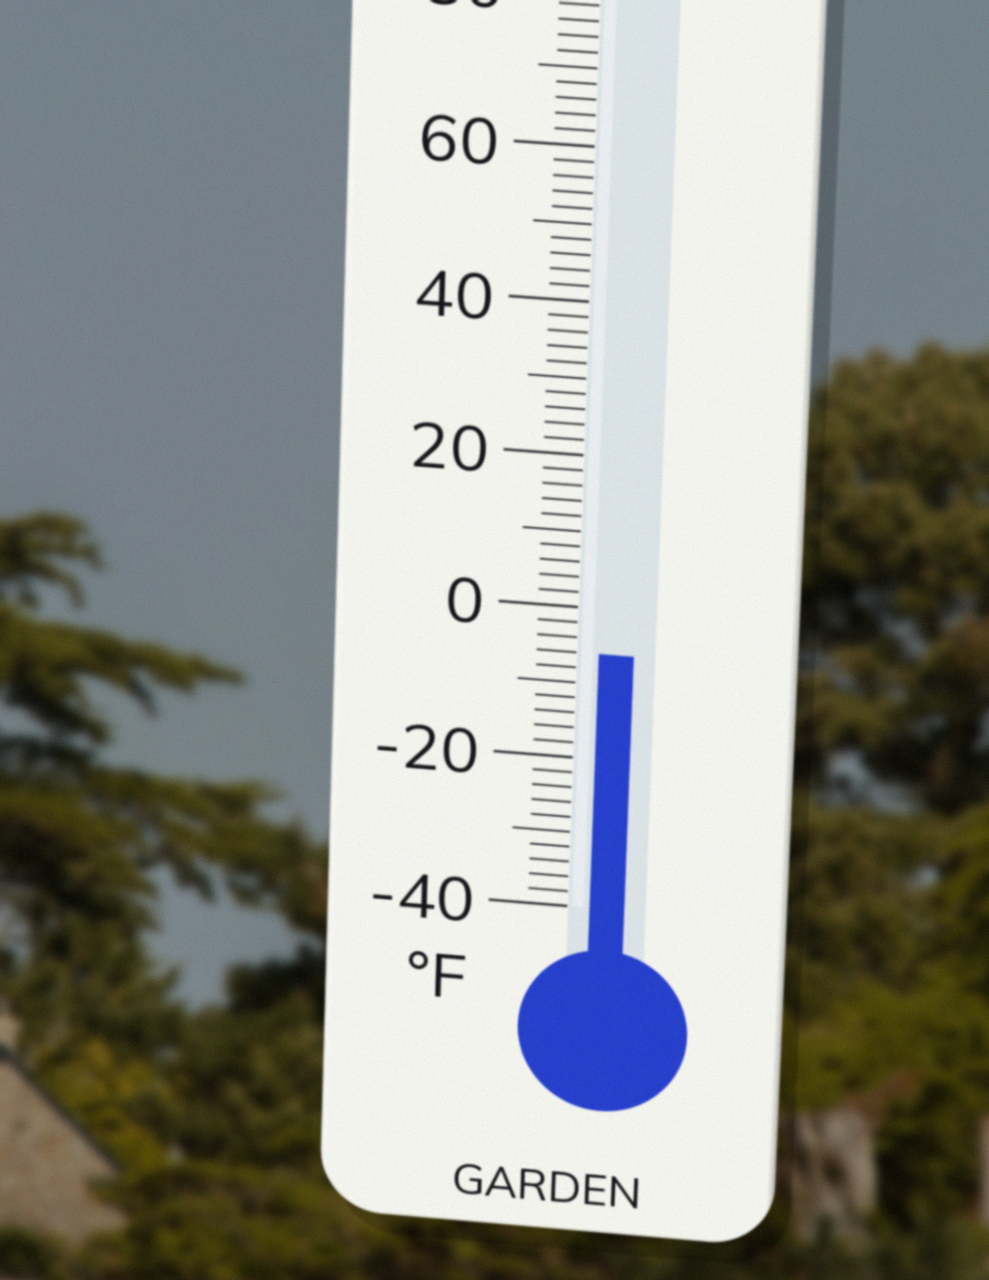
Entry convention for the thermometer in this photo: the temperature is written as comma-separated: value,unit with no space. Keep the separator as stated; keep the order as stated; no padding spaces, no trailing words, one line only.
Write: -6,°F
